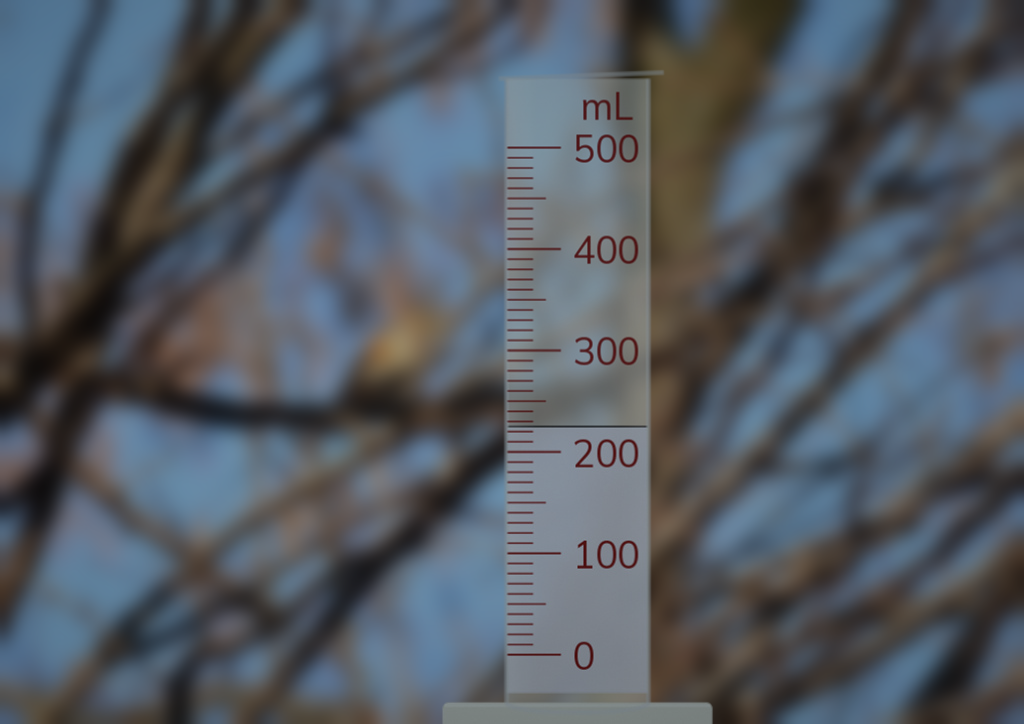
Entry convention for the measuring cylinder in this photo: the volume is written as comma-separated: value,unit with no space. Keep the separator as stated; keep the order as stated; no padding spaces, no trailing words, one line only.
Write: 225,mL
